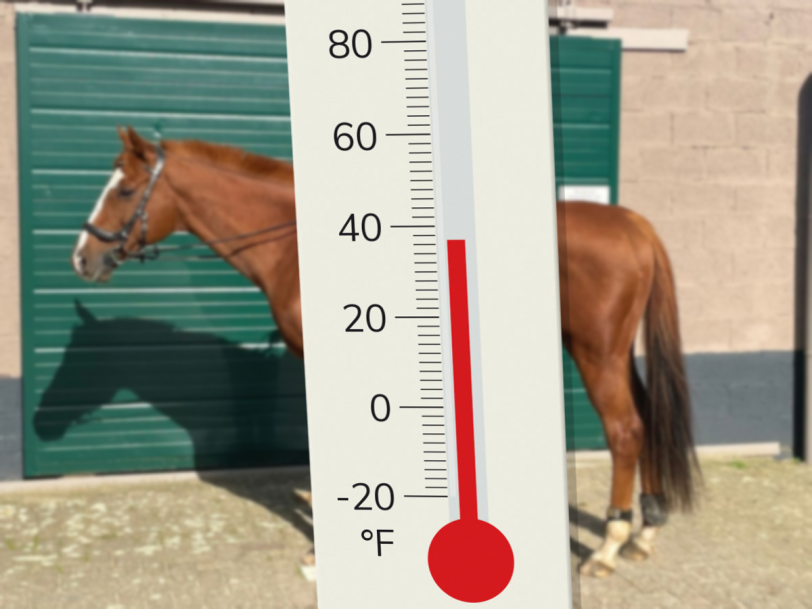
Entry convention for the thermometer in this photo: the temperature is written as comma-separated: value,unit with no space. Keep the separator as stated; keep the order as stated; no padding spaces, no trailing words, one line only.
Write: 37,°F
